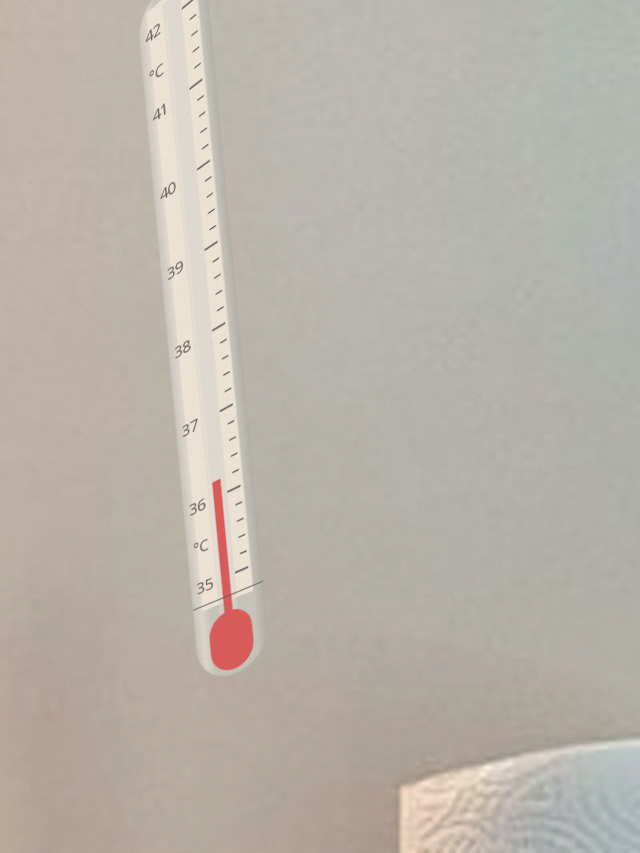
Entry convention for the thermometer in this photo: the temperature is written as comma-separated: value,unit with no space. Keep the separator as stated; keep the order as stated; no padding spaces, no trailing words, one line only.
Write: 36.2,°C
